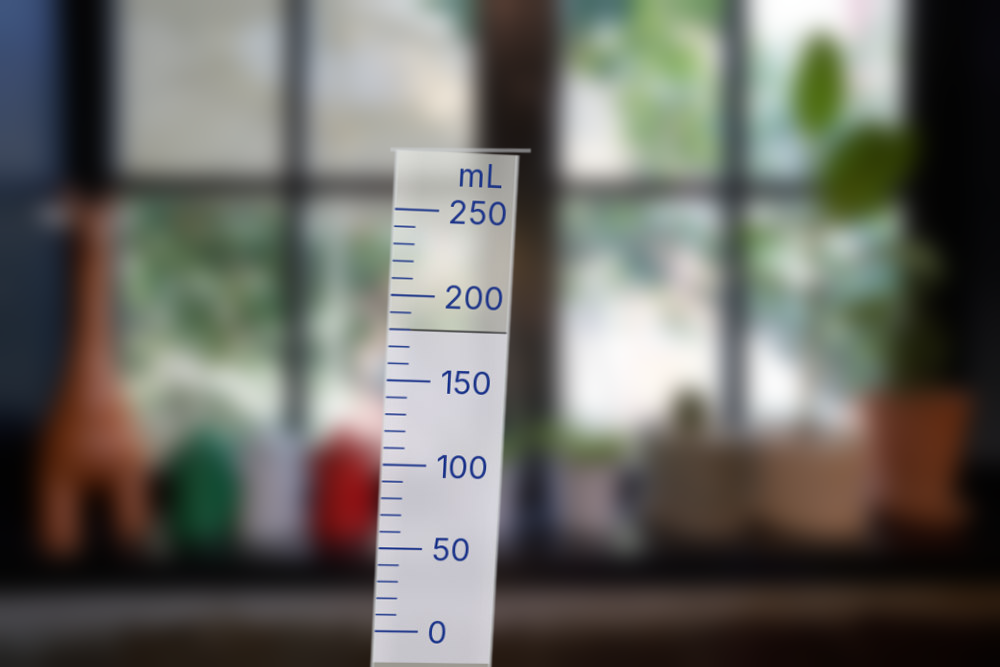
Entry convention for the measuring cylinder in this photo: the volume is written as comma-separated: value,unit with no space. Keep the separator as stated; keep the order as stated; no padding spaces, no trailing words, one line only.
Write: 180,mL
